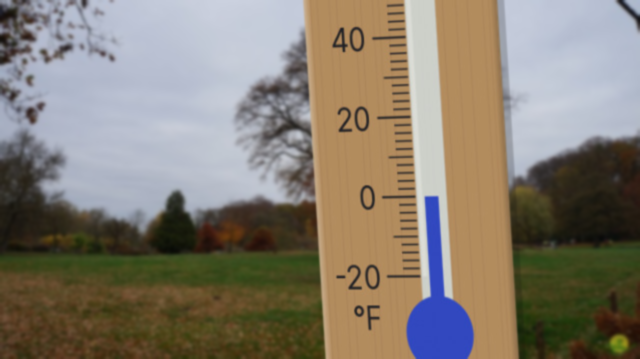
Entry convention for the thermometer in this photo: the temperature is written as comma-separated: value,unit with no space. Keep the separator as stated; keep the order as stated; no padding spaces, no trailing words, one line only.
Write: 0,°F
